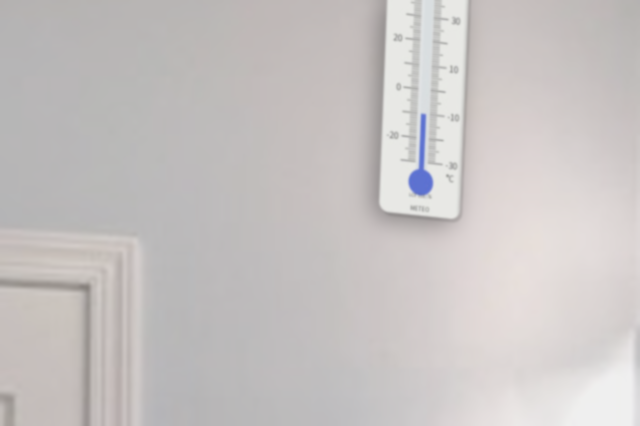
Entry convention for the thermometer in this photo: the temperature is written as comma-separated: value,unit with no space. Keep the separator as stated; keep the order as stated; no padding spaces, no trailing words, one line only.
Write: -10,°C
